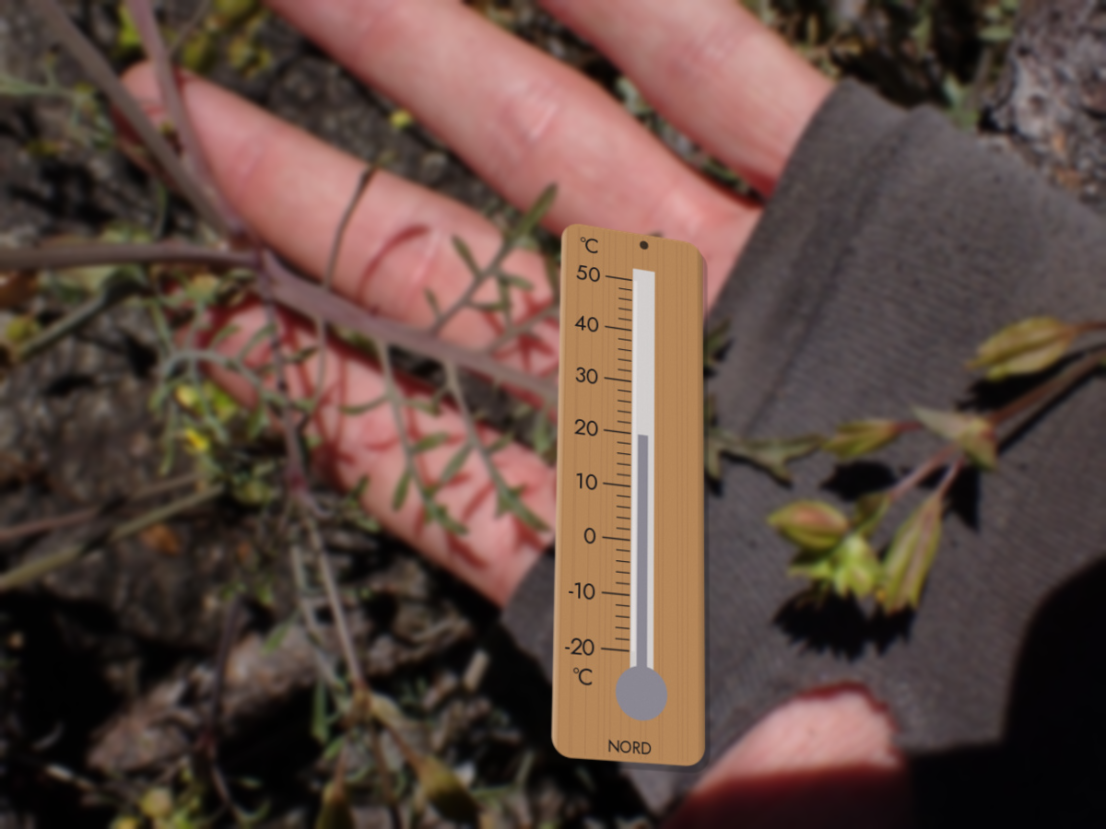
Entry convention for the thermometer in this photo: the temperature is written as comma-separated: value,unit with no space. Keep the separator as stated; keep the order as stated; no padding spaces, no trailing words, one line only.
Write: 20,°C
